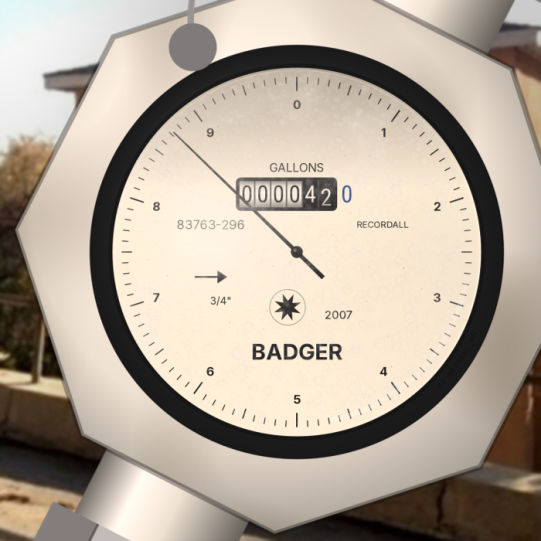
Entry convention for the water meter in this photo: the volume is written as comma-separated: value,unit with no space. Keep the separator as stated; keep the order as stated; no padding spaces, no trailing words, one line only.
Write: 418.7,gal
